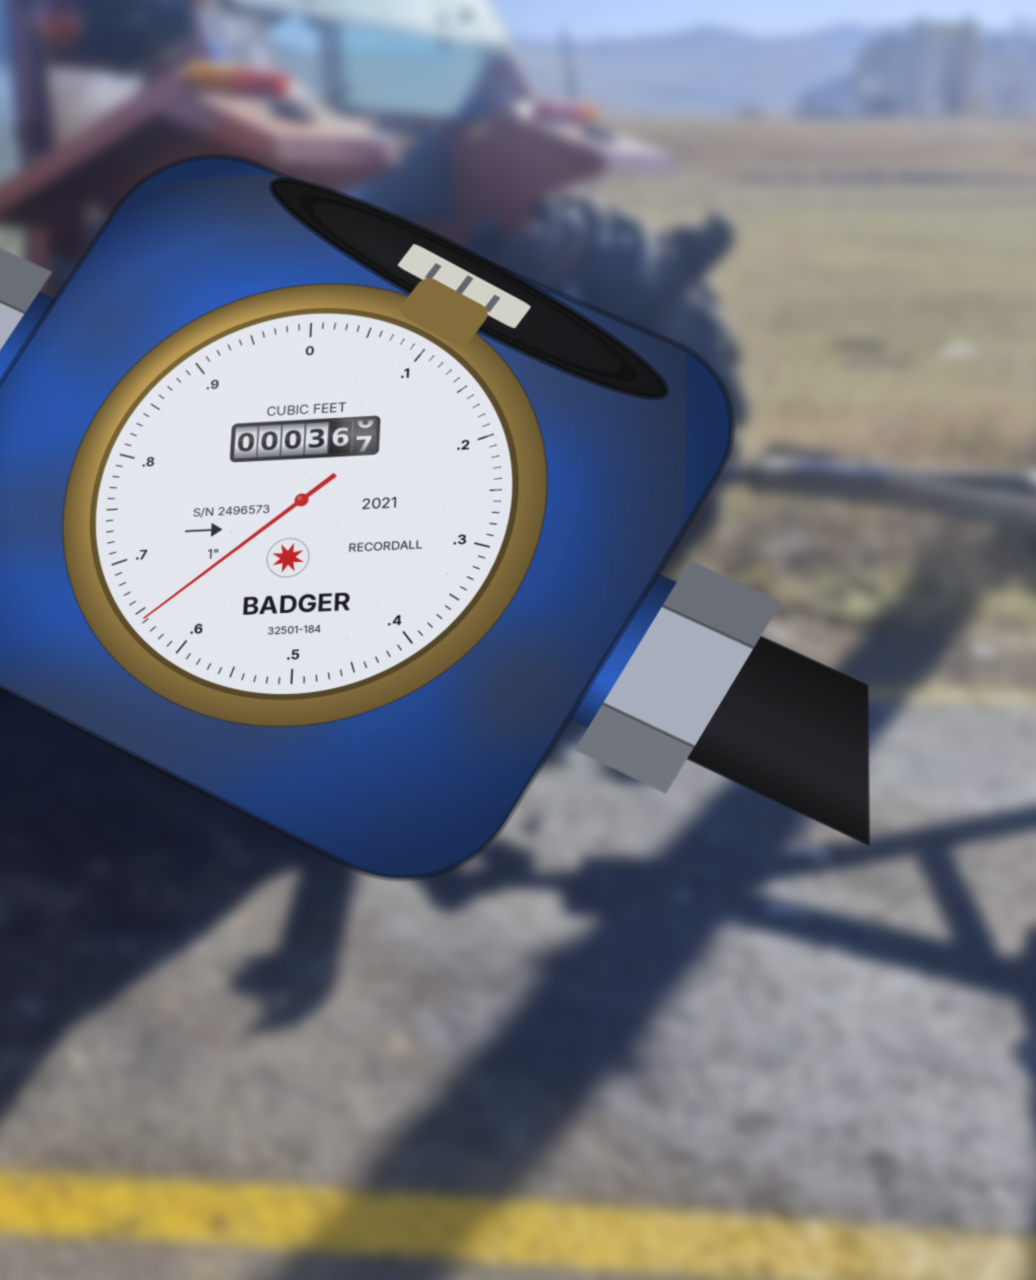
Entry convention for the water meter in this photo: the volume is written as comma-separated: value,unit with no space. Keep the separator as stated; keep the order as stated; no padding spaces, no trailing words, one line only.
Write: 366.64,ft³
